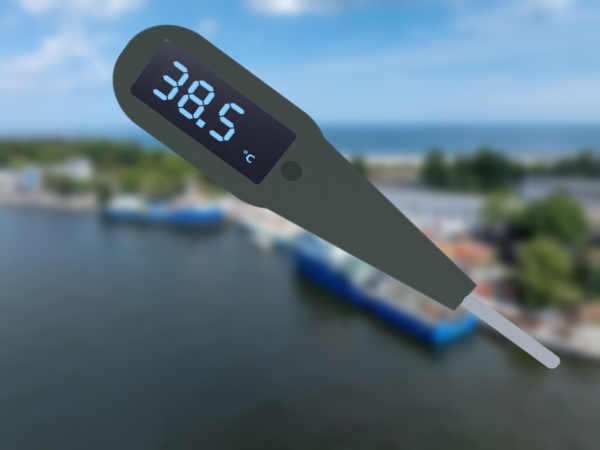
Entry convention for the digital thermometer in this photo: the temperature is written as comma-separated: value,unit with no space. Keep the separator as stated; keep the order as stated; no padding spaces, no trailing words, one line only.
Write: 38.5,°C
